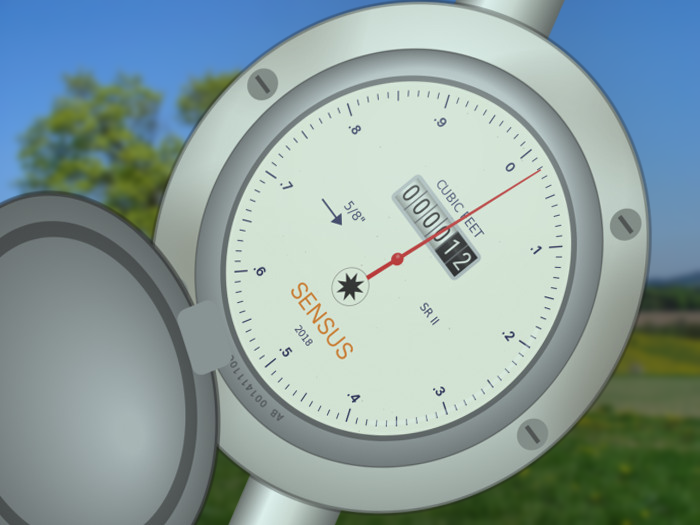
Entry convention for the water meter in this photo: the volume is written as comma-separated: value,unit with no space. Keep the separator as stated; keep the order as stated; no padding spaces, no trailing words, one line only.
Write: 12.02,ft³
